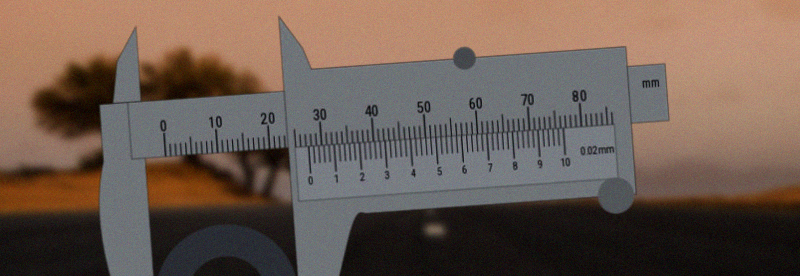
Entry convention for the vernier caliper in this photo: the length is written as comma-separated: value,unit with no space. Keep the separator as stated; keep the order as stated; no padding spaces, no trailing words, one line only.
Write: 27.5,mm
